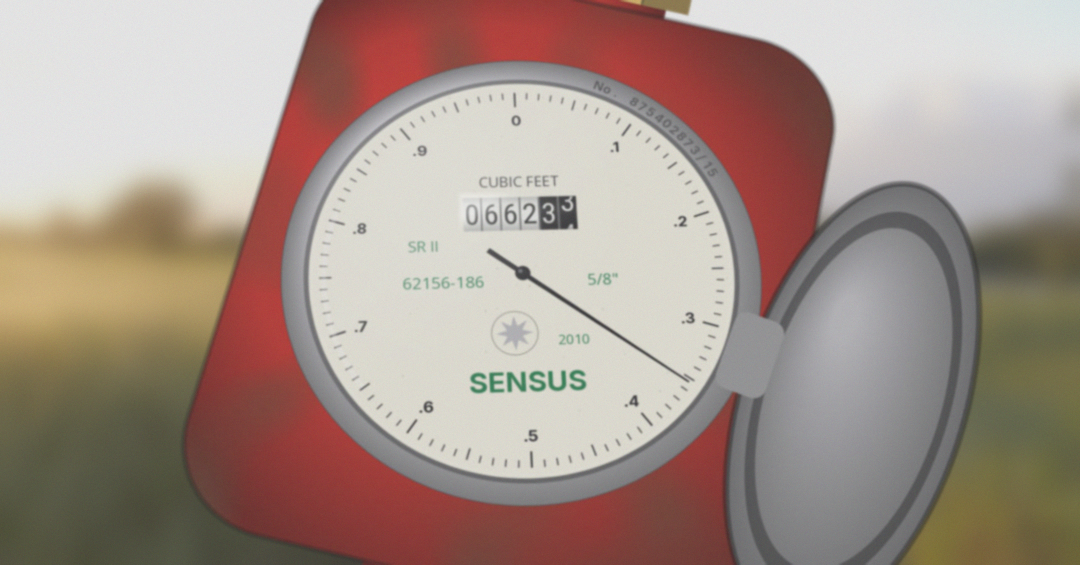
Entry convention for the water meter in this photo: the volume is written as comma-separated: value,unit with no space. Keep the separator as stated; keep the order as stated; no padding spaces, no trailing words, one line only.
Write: 66233.35,ft³
